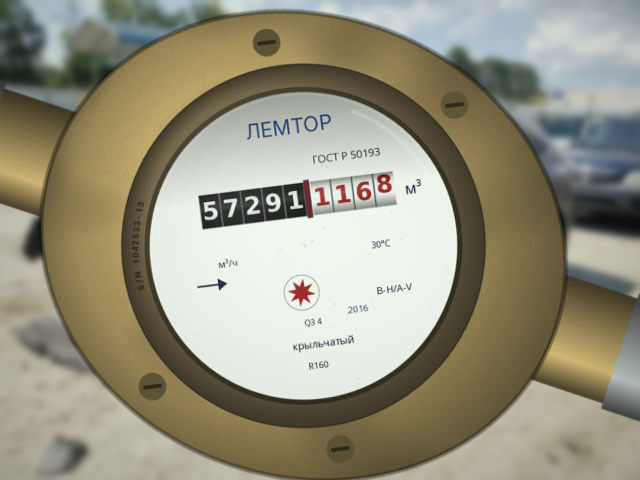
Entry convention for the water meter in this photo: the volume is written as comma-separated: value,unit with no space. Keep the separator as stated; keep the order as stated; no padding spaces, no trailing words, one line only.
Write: 57291.1168,m³
